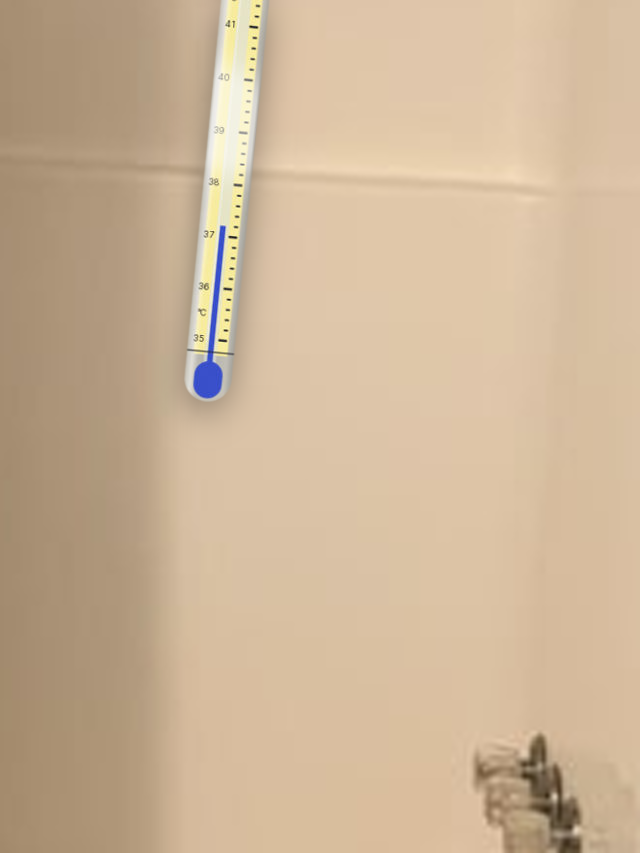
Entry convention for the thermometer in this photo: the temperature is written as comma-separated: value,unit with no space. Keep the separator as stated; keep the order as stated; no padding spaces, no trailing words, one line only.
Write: 37.2,°C
